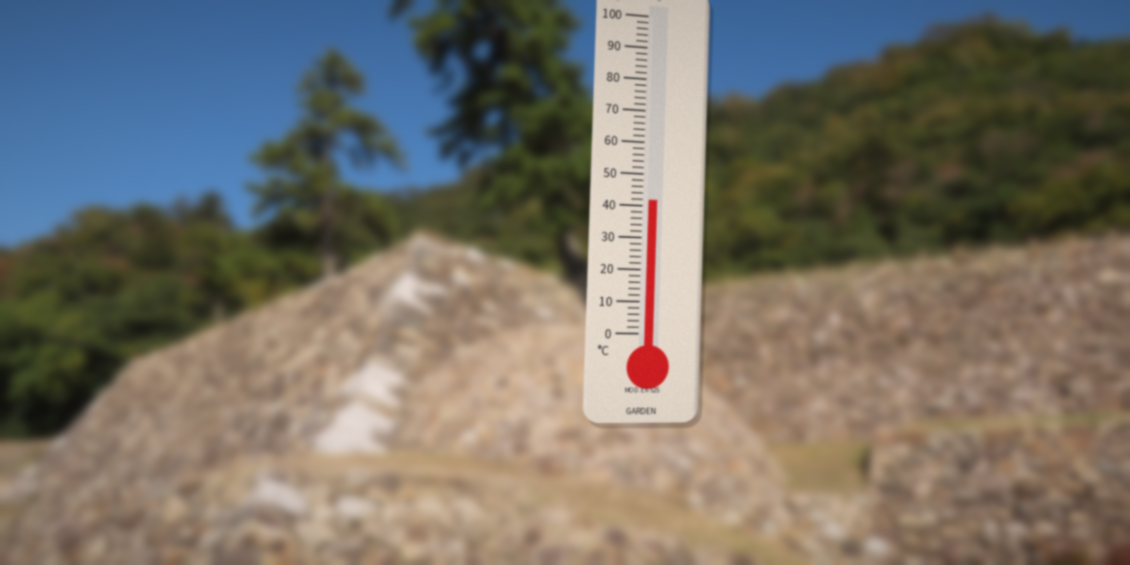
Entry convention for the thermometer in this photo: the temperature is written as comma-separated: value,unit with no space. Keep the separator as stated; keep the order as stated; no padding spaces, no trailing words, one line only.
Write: 42,°C
